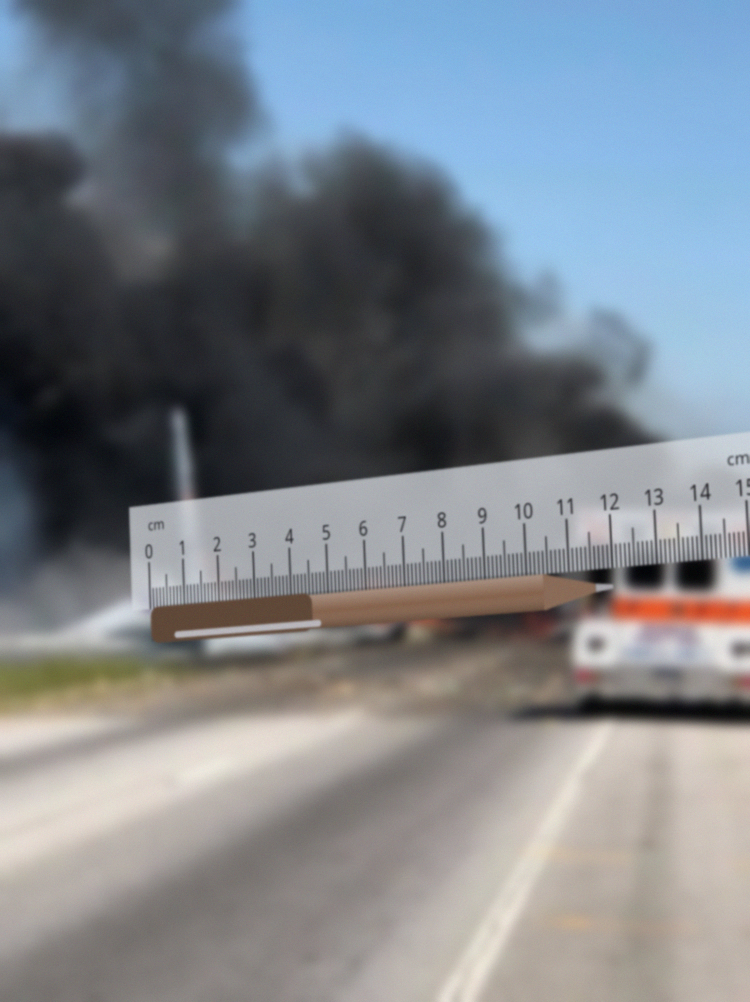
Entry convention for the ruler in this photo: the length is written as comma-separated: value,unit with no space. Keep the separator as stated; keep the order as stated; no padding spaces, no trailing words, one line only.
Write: 12,cm
